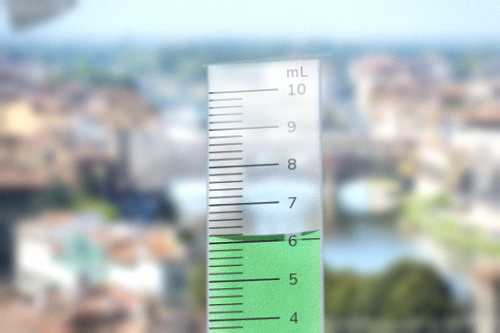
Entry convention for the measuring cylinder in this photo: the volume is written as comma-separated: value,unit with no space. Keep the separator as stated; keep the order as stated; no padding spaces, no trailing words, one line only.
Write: 6,mL
